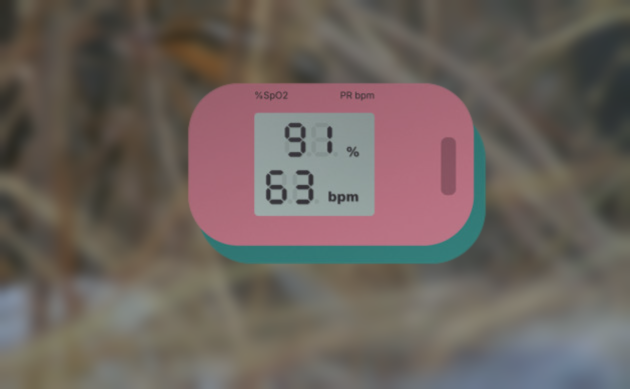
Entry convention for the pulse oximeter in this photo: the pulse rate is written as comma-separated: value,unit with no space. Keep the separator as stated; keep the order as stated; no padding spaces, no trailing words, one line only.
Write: 63,bpm
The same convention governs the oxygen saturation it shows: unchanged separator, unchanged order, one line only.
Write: 91,%
